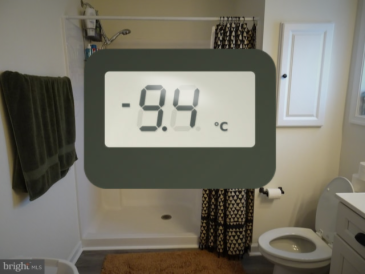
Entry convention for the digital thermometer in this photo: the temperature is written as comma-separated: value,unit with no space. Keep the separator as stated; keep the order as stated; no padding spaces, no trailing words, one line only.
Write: -9.4,°C
